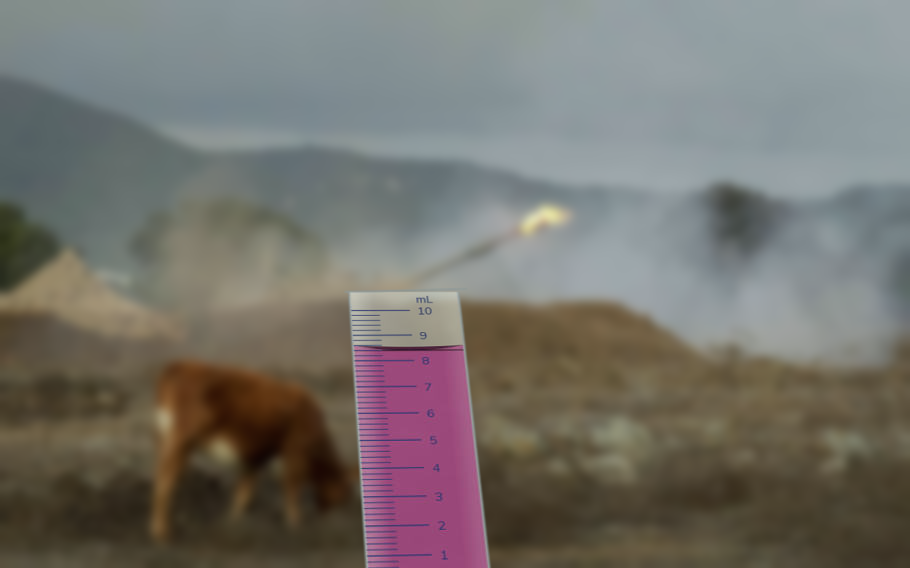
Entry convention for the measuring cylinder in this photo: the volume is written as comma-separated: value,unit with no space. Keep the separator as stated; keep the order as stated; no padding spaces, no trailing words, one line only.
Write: 8.4,mL
